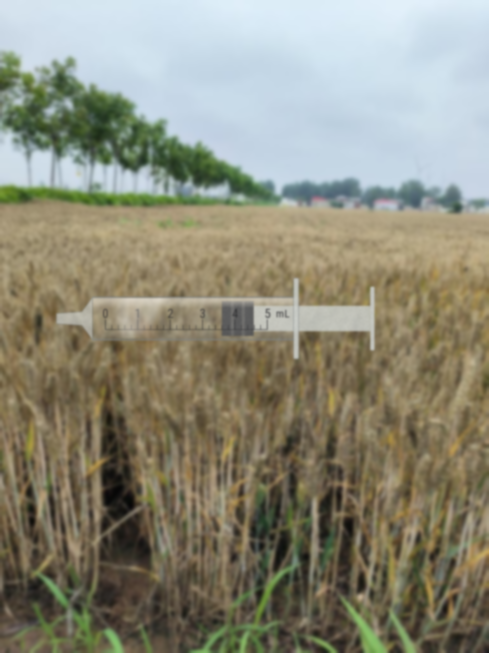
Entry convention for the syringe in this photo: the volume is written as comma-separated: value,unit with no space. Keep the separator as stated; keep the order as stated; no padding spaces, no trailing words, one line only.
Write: 3.6,mL
